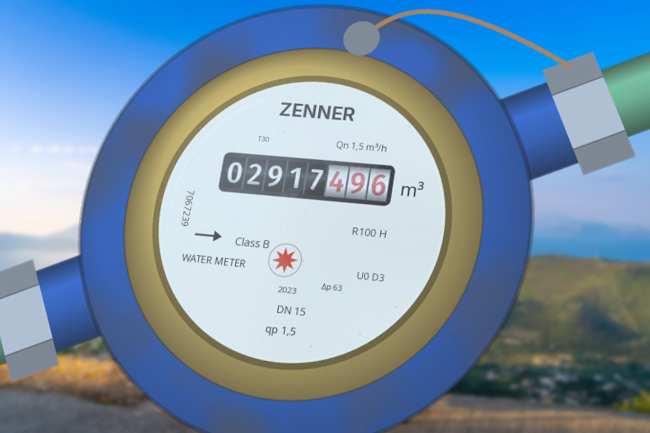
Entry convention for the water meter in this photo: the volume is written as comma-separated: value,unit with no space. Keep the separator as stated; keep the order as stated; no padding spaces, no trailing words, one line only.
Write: 2917.496,m³
